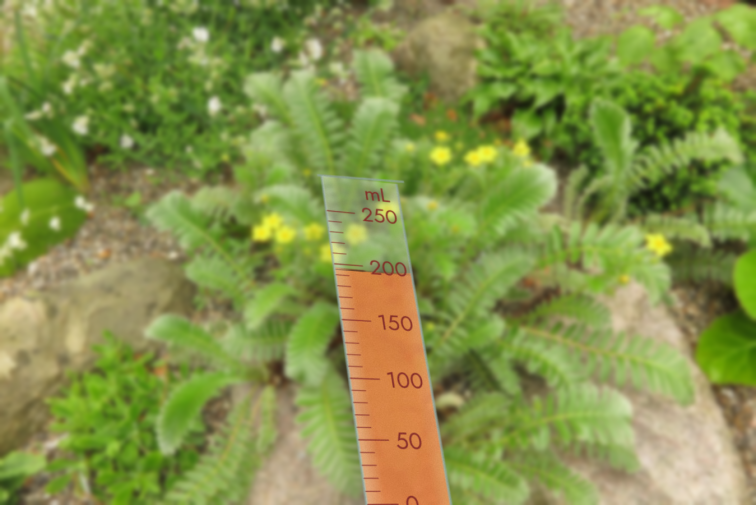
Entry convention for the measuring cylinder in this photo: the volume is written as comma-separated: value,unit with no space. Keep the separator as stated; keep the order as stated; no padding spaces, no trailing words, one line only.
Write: 195,mL
